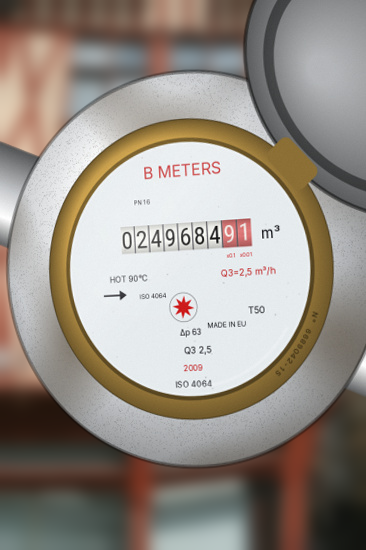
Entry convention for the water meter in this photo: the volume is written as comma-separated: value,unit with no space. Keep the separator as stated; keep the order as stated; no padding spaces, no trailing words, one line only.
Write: 249684.91,m³
